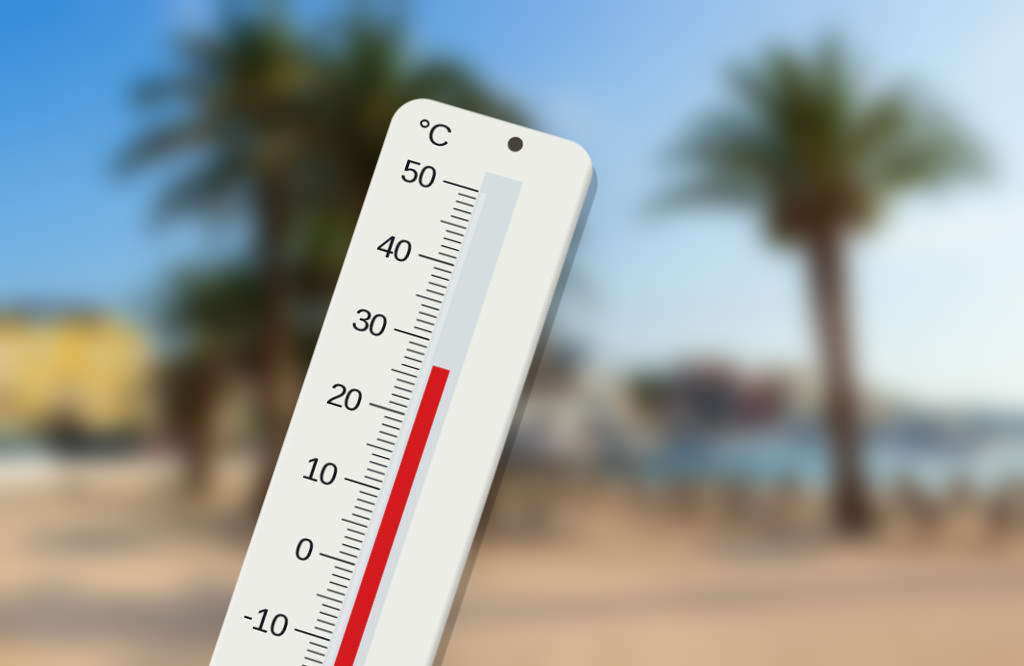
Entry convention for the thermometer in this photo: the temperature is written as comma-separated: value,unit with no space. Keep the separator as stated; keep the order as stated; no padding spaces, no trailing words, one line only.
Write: 27,°C
